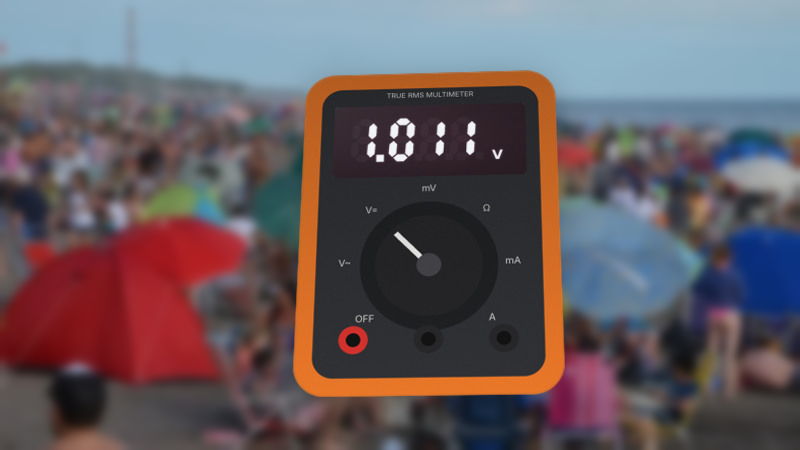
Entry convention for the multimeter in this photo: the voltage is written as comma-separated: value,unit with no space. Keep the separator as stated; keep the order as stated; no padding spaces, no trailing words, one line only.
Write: 1.011,V
